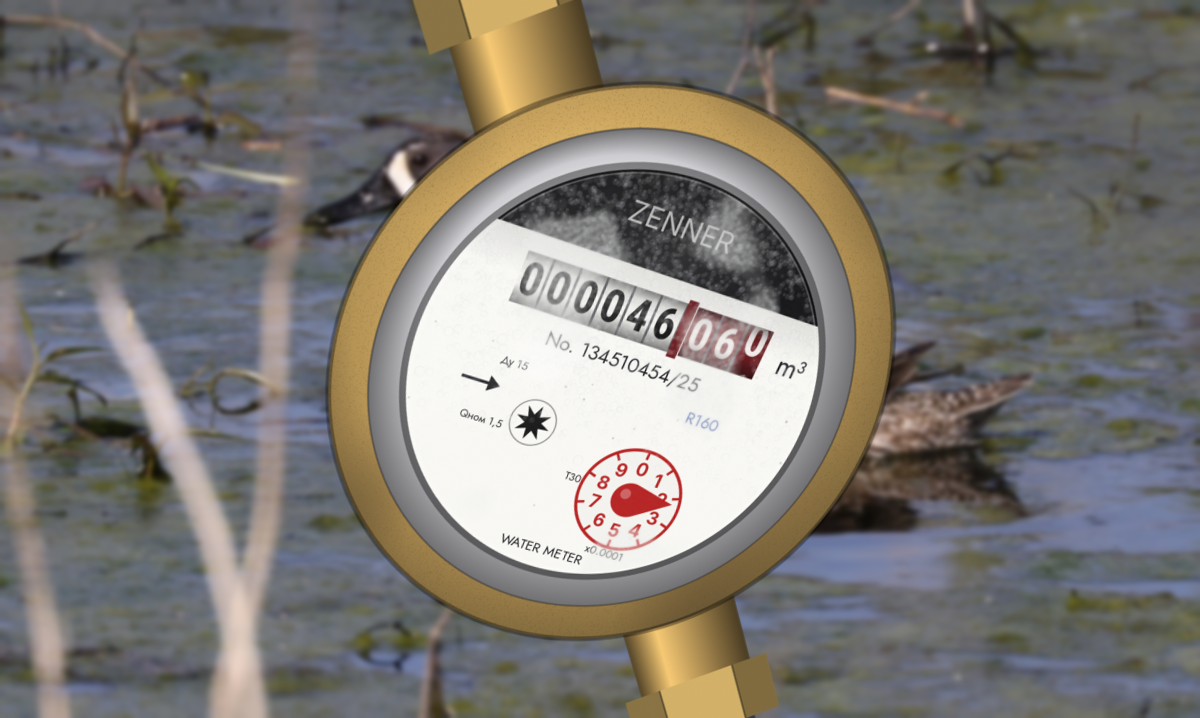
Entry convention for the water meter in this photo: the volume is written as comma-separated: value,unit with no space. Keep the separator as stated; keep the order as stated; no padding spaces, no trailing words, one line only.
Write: 46.0602,m³
